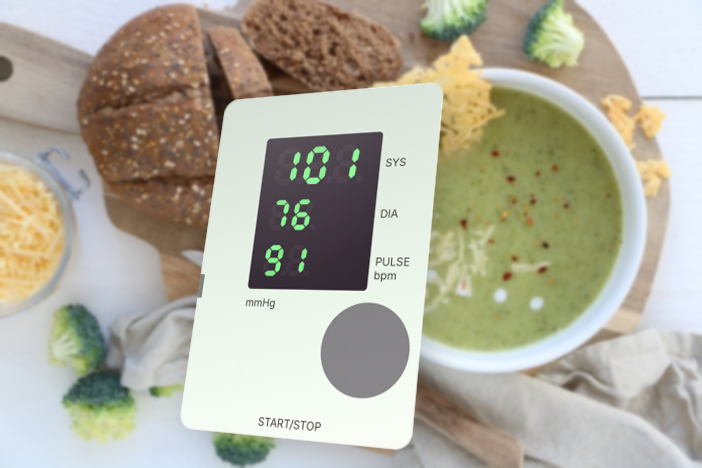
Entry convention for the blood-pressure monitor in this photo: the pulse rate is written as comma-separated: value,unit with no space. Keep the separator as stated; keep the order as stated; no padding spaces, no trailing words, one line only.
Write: 91,bpm
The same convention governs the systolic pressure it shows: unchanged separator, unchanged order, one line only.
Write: 101,mmHg
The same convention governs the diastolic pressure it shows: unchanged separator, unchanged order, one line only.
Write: 76,mmHg
